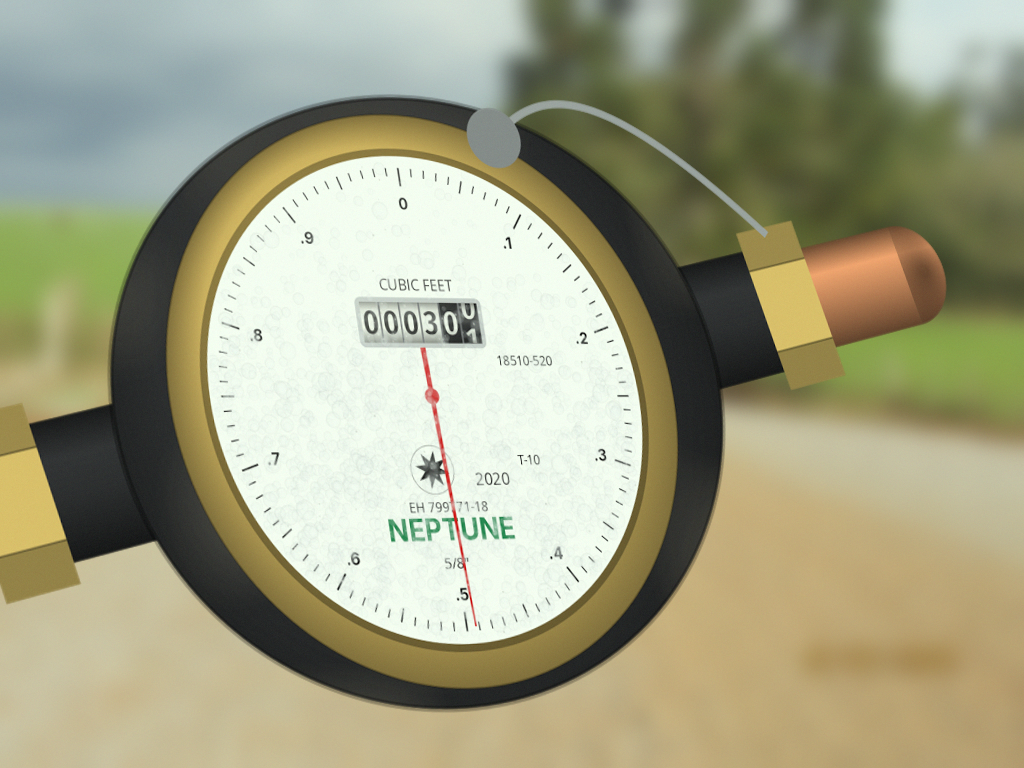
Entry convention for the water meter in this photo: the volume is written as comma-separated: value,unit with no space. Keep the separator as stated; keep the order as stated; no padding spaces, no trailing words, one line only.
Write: 300.49,ft³
